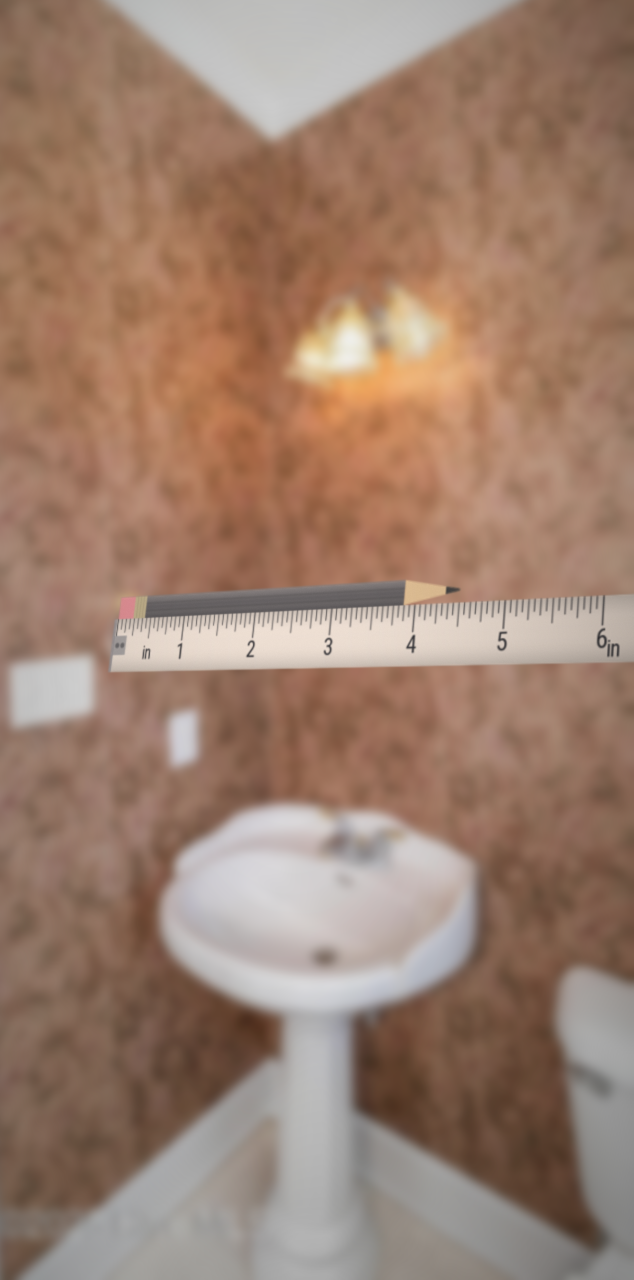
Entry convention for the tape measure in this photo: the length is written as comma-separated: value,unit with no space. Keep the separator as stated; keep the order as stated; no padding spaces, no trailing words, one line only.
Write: 4.5,in
